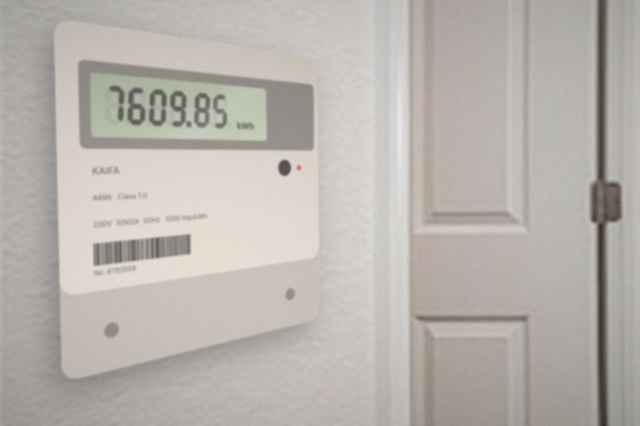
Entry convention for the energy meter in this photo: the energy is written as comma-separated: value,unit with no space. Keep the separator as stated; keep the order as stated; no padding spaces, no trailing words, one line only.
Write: 7609.85,kWh
